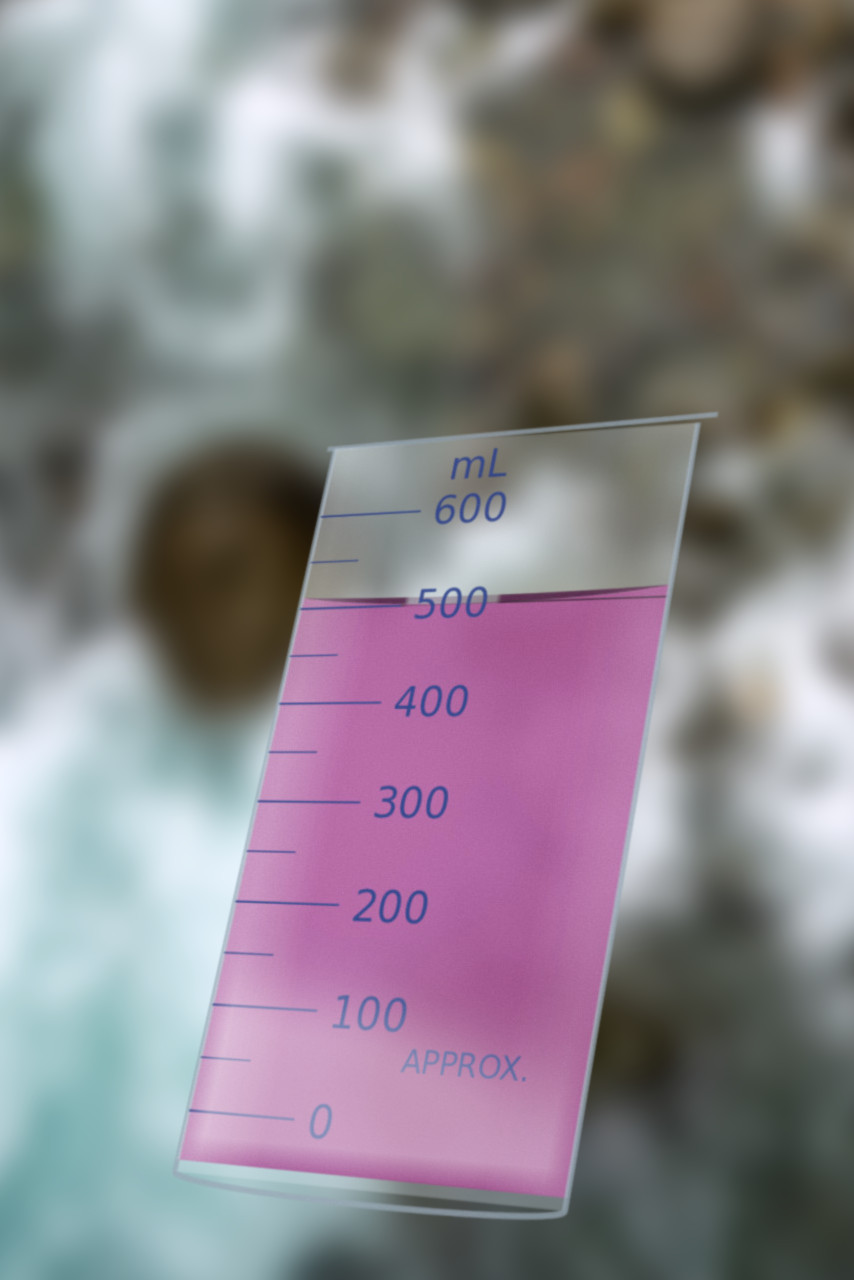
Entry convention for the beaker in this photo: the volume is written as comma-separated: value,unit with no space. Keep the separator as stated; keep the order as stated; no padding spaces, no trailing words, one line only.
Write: 500,mL
